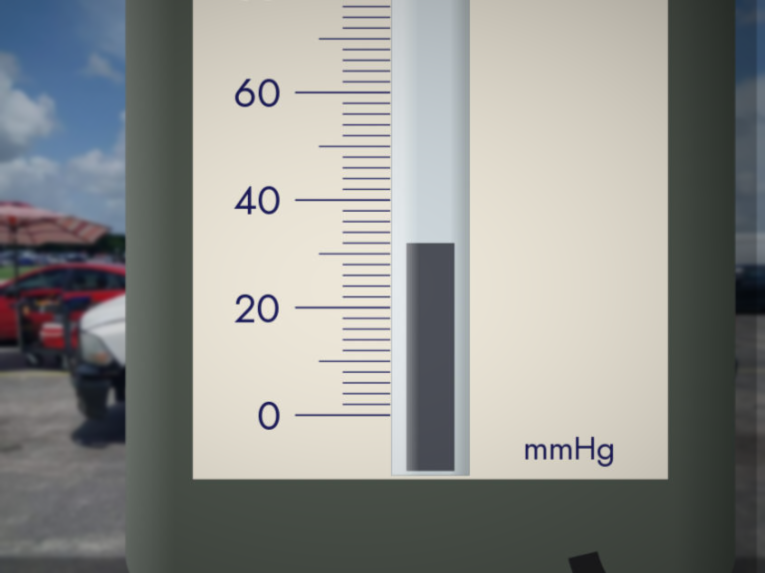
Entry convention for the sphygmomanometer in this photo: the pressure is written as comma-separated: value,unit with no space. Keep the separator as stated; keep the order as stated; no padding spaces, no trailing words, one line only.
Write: 32,mmHg
